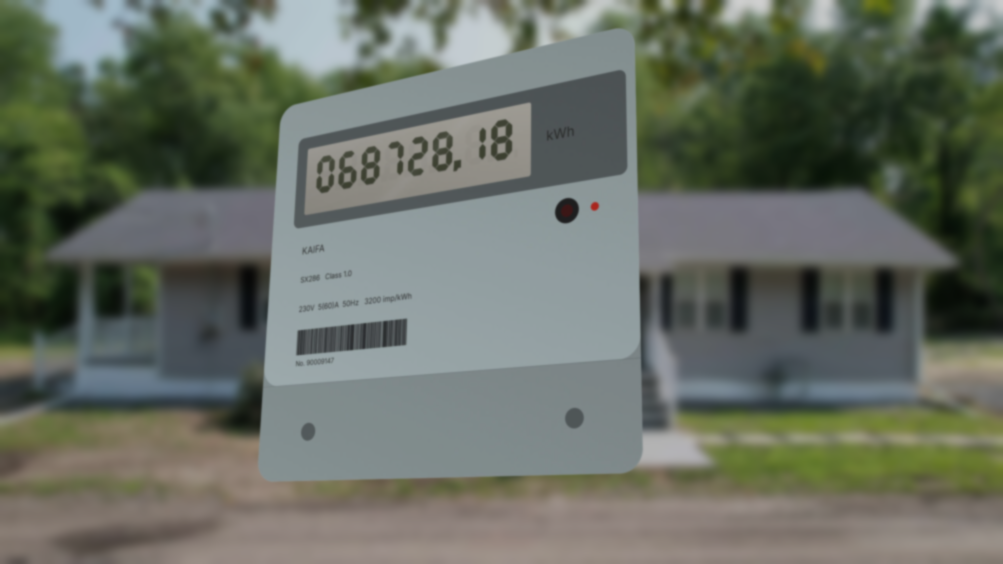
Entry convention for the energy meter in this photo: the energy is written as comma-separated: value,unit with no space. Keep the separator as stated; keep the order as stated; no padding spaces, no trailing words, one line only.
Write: 68728.18,kWh
